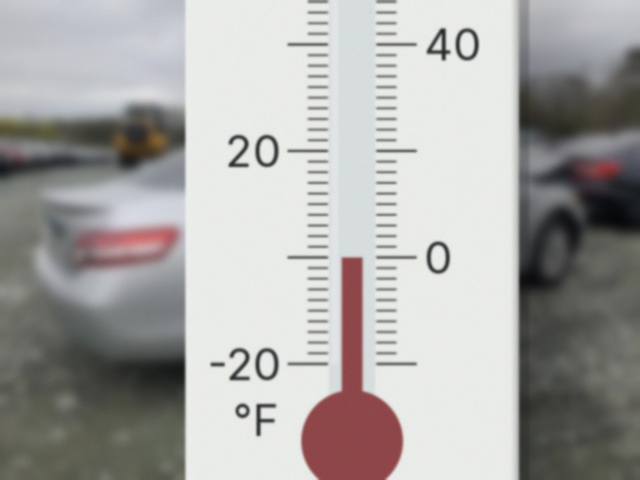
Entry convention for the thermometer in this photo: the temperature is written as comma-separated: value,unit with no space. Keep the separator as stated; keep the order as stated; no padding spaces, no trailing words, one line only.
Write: 0,°F
